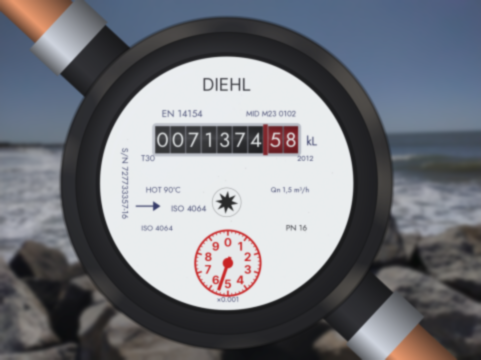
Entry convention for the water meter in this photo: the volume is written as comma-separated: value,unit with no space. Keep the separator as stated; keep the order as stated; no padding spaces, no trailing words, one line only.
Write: 71374.585,kL
